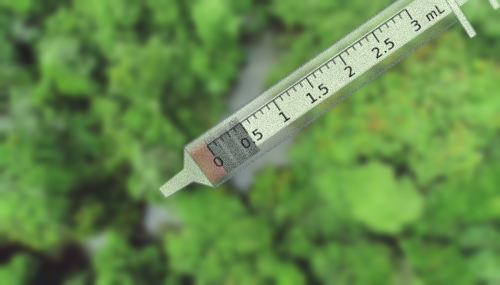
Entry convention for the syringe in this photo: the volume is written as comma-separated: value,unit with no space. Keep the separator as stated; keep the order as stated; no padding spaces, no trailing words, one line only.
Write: 0,mL
